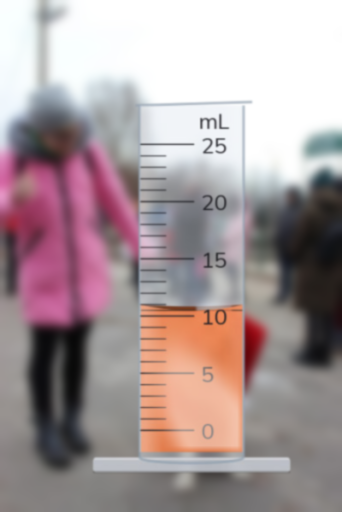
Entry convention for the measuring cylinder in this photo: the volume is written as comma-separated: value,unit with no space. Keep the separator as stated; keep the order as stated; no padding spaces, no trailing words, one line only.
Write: 10.5,mL
